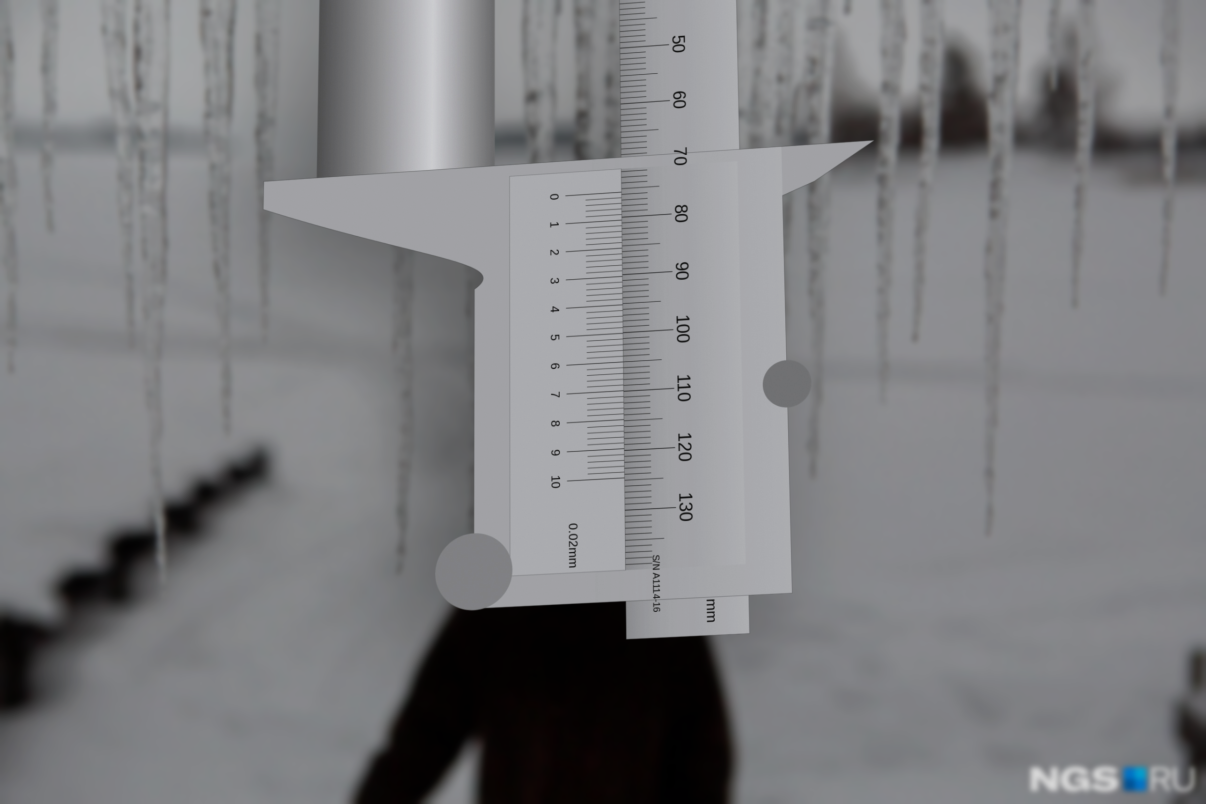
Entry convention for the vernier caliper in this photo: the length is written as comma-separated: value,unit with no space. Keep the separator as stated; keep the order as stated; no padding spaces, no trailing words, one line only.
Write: 75.6,mm
